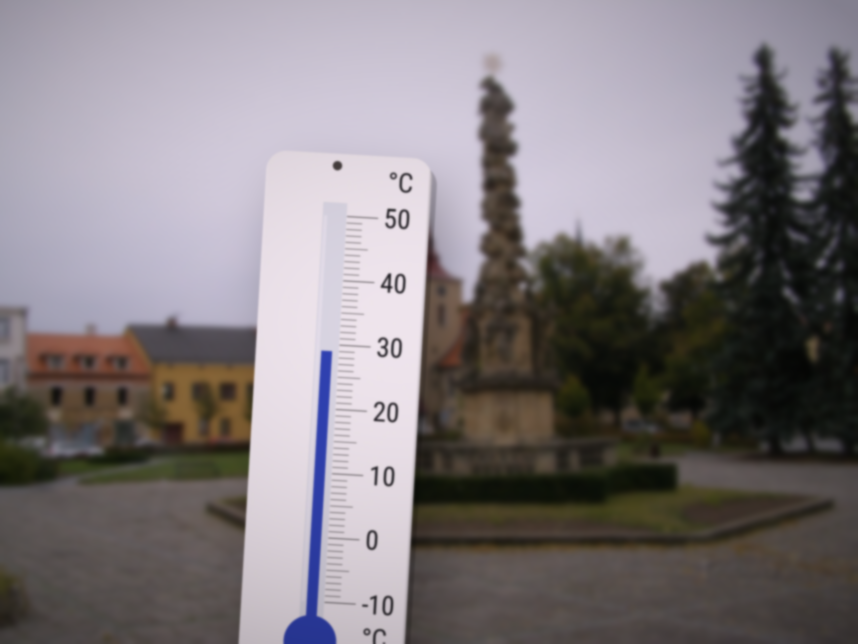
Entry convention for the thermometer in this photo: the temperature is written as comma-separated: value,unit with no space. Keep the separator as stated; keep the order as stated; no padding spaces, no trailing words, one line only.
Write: 29,°C
